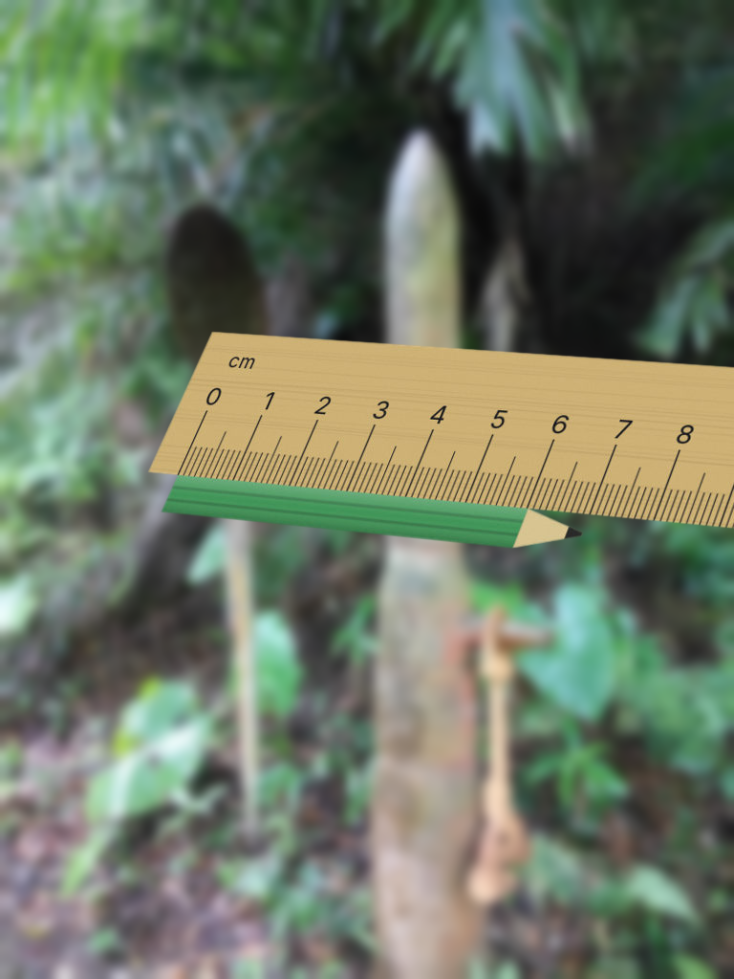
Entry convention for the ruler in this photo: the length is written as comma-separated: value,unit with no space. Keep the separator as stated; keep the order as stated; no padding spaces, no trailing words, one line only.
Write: 7,cm
